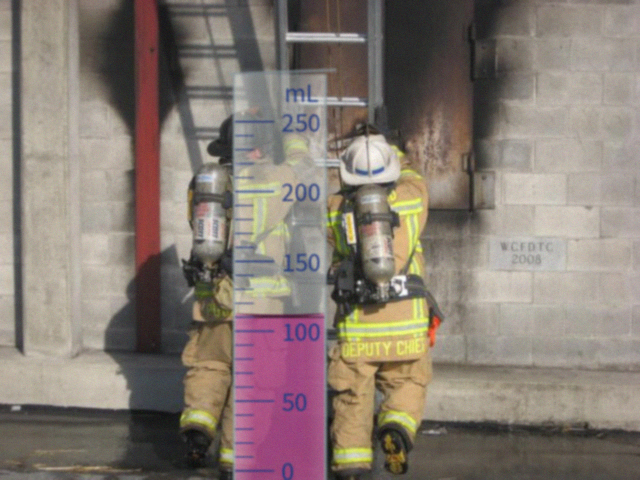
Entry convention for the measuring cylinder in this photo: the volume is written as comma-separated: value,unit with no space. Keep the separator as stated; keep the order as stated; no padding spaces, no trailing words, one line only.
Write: 110,mL
